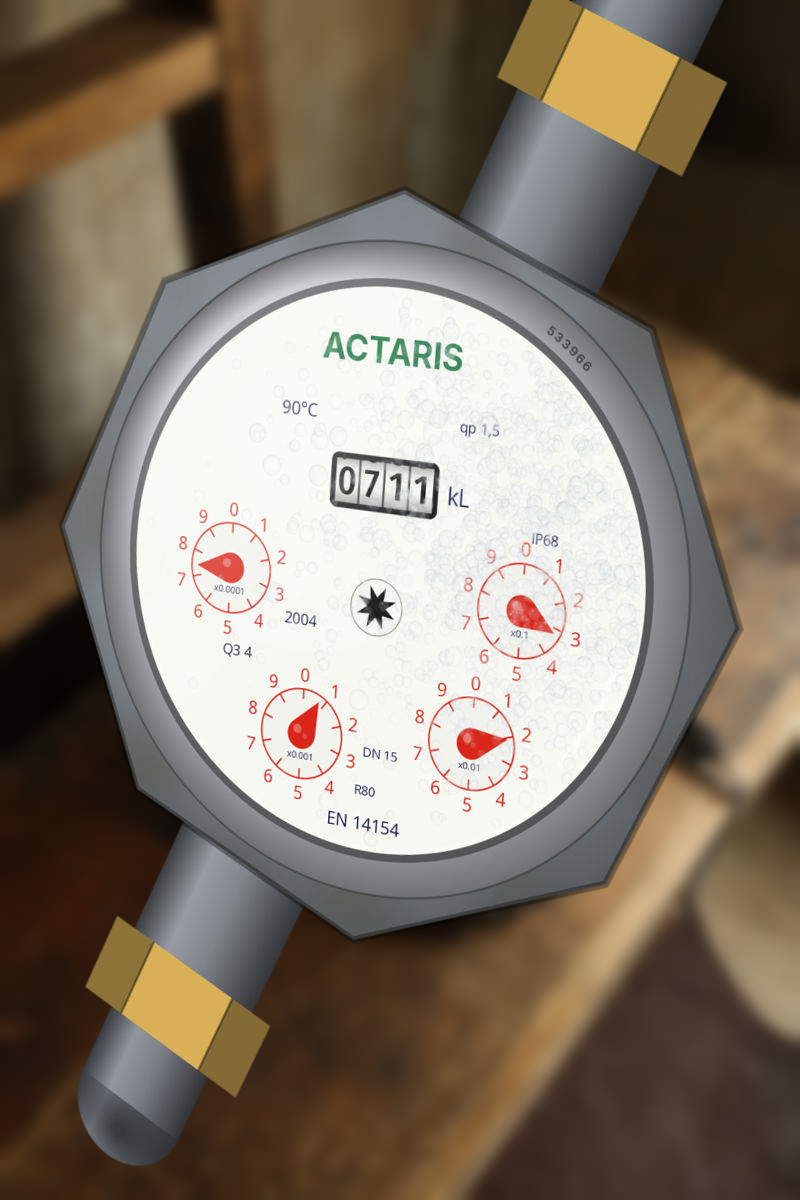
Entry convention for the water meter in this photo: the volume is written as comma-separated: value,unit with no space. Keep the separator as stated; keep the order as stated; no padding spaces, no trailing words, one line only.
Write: 711.3207,kL
